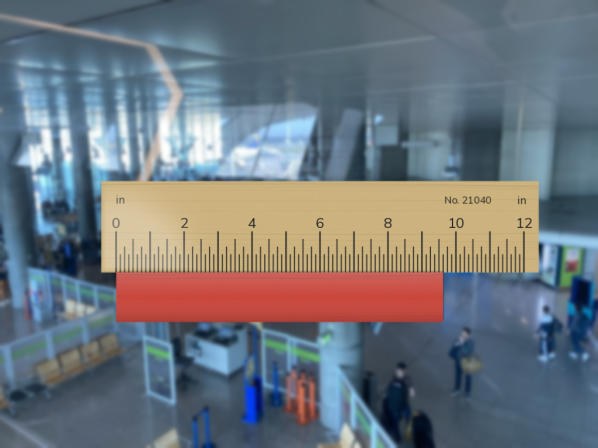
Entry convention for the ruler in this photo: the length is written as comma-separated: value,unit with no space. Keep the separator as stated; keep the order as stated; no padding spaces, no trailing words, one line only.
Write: 9.625,in
